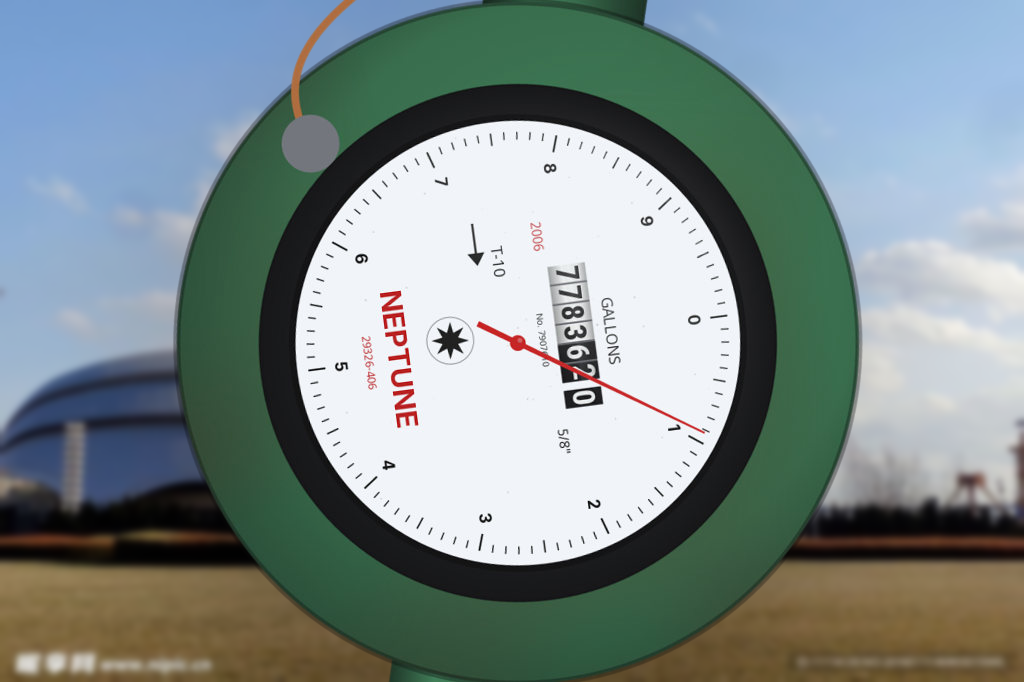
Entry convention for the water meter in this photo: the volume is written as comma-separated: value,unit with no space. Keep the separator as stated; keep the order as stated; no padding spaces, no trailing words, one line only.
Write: 7783620.9,gal
